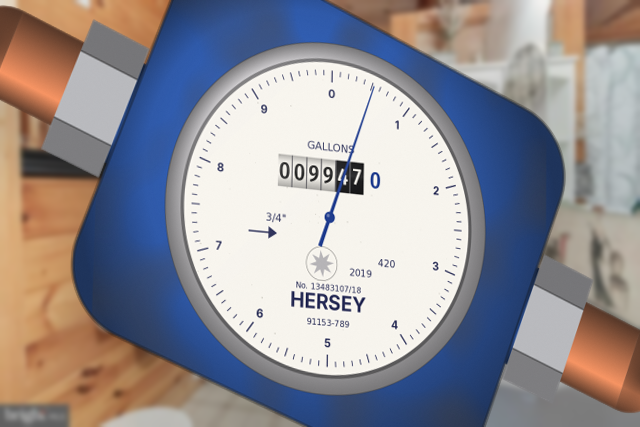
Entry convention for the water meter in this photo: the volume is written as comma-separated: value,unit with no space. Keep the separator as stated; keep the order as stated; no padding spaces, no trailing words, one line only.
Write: 99470.5,gal
